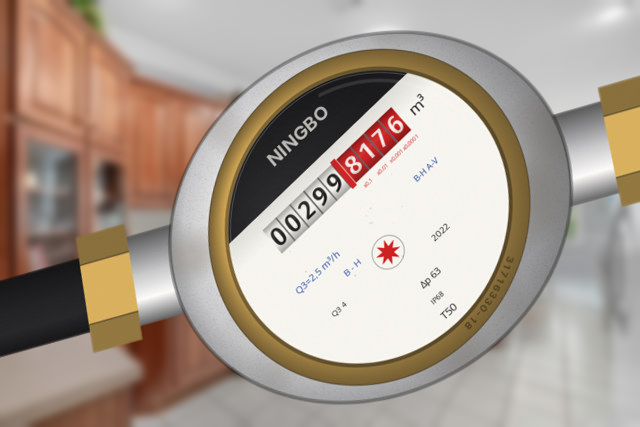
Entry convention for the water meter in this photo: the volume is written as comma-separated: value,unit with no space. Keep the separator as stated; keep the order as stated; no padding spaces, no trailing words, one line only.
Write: 299.8176,m³
